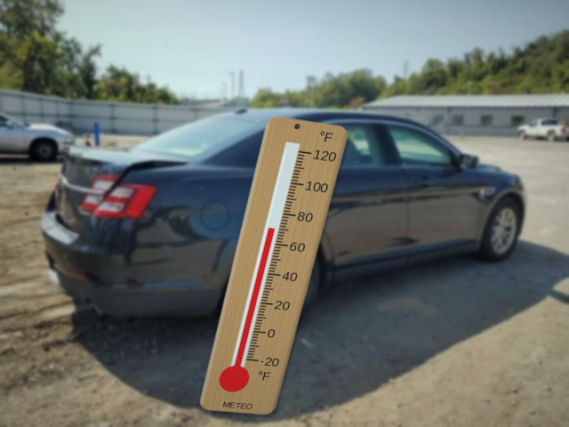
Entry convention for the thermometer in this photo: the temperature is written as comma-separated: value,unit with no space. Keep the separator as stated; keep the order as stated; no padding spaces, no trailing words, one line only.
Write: 70,°F
